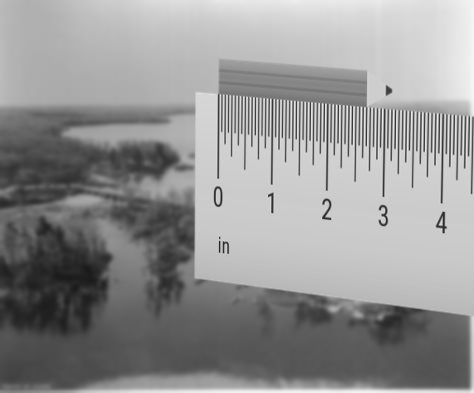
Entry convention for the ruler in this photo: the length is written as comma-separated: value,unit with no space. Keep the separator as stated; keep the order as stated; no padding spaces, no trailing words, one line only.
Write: 3.125,in
